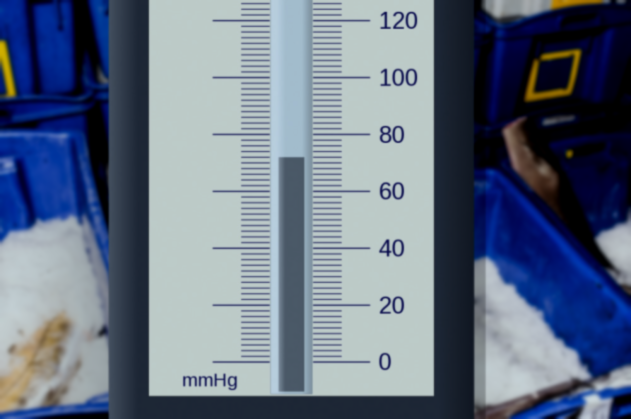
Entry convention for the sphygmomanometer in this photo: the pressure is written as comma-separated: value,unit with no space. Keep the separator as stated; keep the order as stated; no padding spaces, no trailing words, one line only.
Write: 72,mmHg
